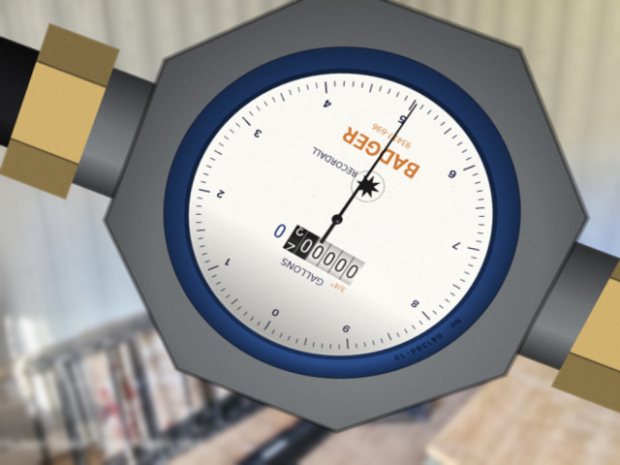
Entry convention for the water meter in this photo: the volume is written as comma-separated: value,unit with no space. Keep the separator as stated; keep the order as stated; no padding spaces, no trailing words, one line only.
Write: 25.0,gal
